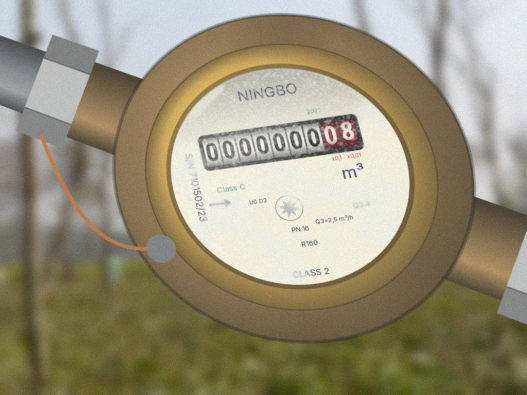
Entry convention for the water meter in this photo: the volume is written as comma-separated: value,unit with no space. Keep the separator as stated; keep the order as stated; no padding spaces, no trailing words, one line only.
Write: 0.08,m³
